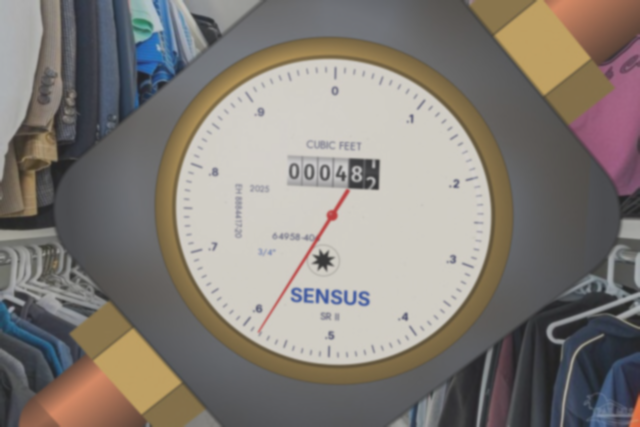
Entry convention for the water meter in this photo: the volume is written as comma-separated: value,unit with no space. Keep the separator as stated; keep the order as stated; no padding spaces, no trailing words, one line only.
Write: 481.58,ft³
